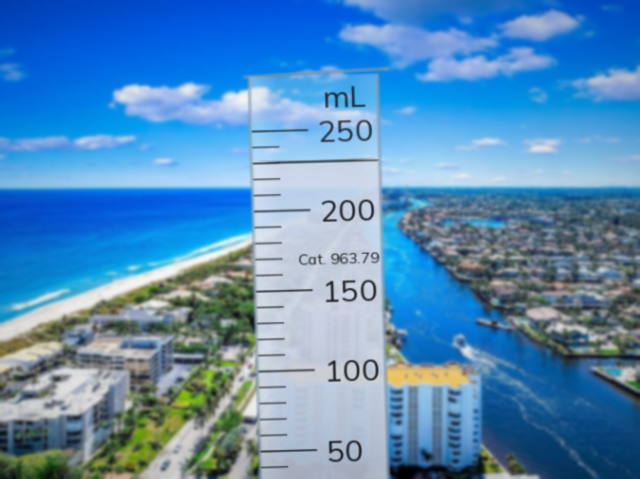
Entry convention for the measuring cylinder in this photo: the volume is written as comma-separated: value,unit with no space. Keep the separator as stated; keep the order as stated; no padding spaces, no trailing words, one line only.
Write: 230,mL
